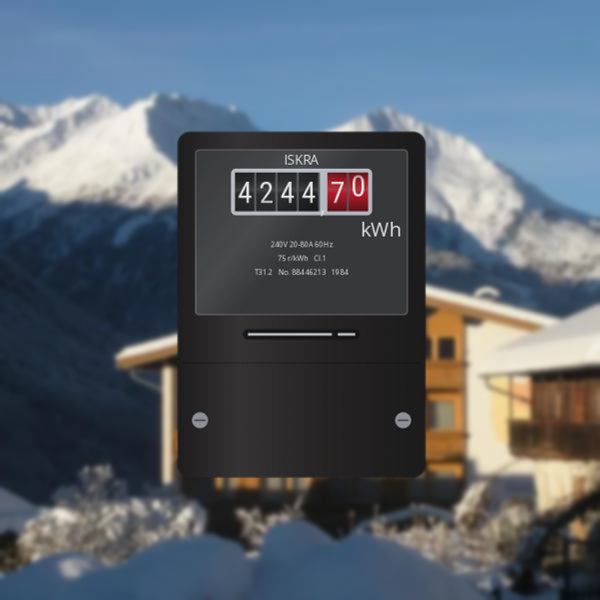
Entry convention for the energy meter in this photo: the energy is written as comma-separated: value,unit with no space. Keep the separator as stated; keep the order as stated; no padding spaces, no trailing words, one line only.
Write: 4244.70,kWh
